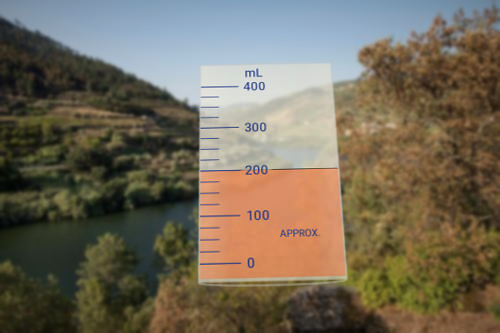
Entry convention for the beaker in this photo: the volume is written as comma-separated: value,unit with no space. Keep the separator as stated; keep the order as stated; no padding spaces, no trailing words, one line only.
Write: 200,mL
